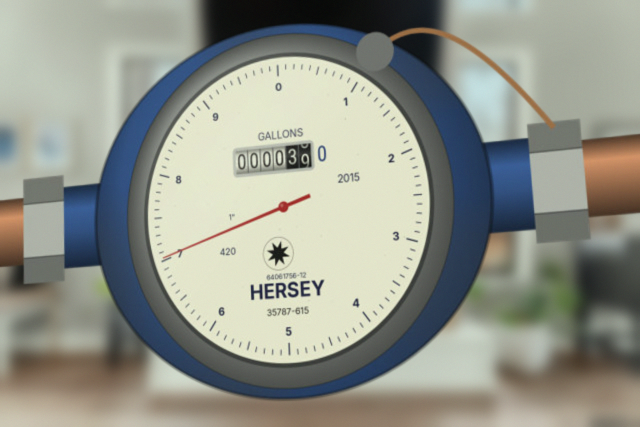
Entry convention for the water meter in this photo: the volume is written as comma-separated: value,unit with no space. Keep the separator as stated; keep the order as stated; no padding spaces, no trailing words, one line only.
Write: 387.0,gal
